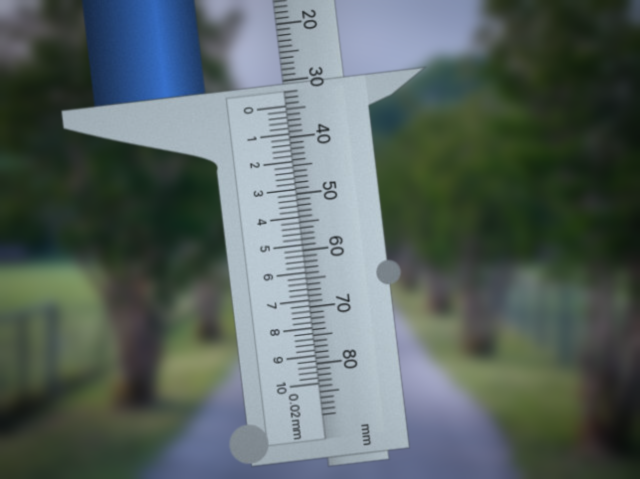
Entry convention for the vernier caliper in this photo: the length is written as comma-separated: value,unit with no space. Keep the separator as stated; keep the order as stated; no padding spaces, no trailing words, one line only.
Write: 34.5,mm
